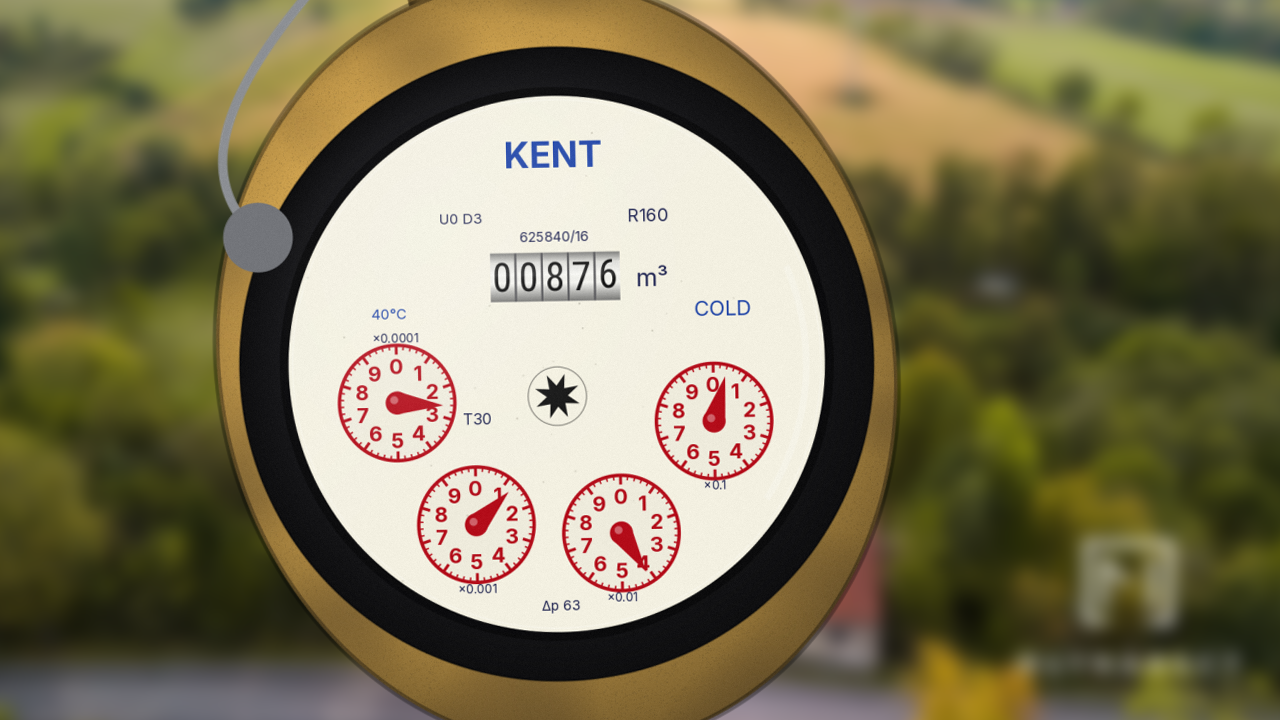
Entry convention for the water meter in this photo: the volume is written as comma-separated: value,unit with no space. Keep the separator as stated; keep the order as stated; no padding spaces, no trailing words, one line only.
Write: 876.0412,m³
